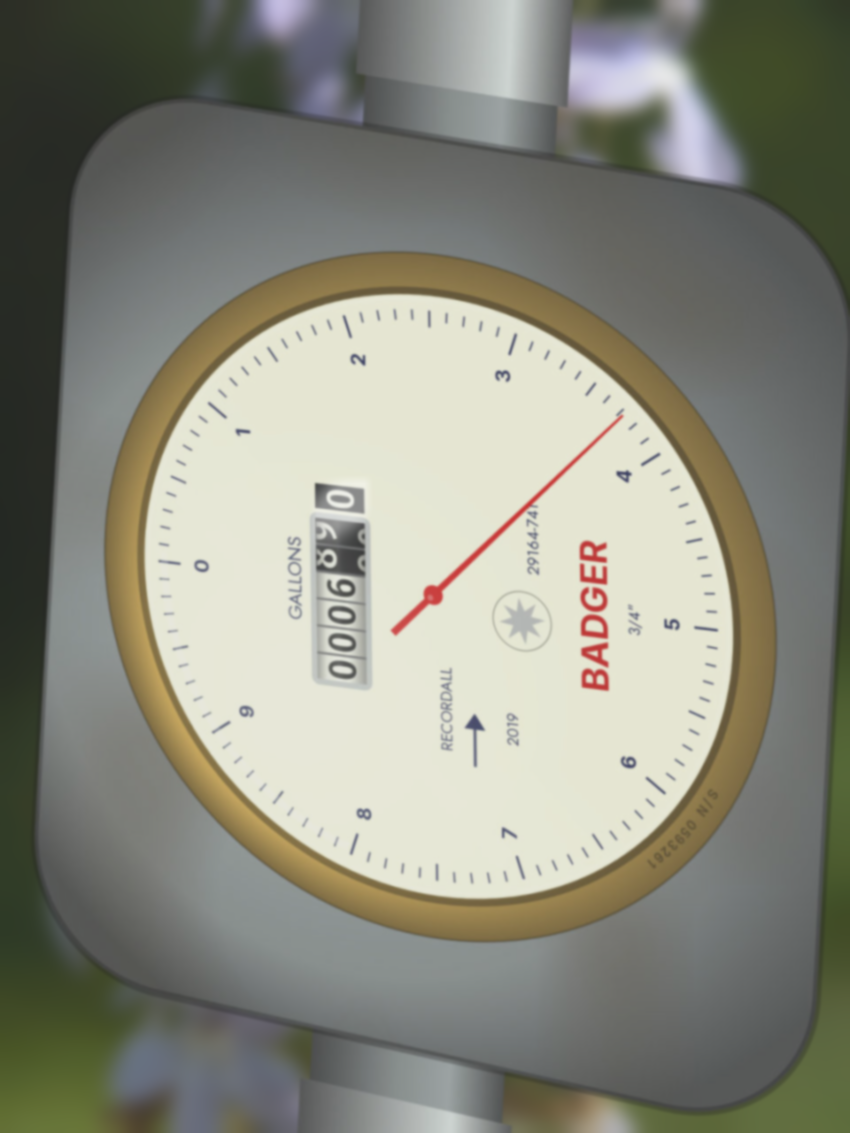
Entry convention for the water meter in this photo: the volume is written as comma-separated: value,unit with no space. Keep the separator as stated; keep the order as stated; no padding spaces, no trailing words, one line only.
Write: 6893.7,gal
